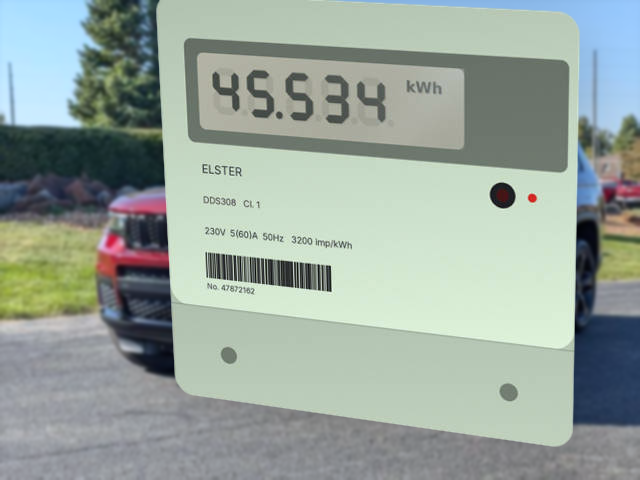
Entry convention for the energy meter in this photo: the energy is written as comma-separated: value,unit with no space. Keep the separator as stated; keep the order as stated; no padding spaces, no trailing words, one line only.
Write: 45.534,kWh
